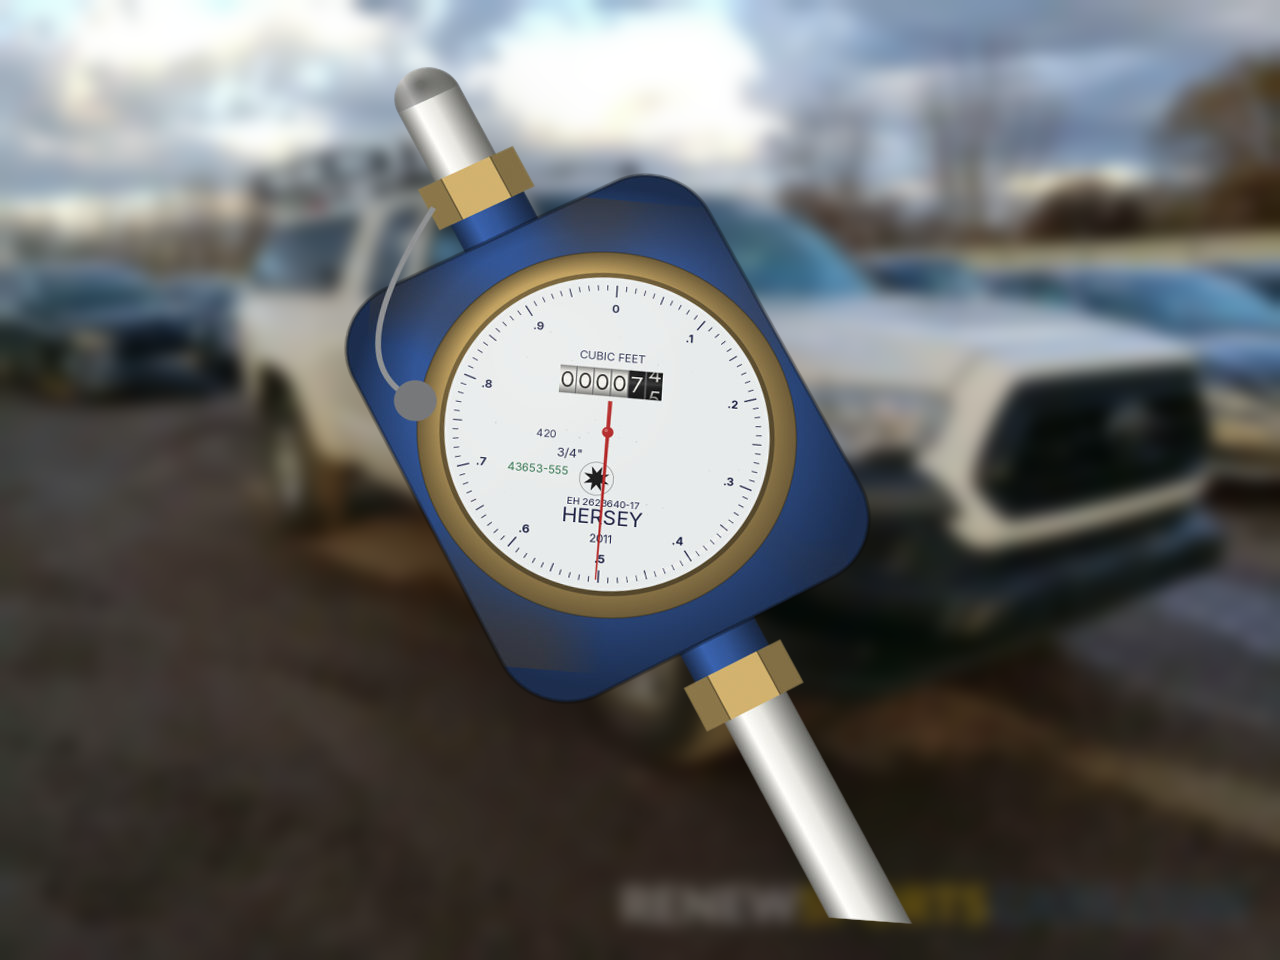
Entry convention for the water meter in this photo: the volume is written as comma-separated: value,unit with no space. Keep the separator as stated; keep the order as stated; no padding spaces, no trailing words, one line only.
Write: 74.50,ft³
